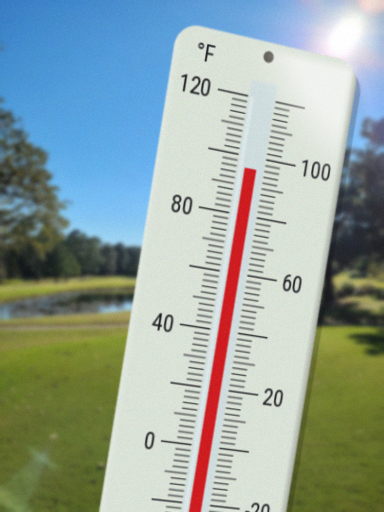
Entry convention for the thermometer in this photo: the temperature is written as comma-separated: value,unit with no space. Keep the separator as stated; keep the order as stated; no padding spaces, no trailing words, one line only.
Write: 96,°F
